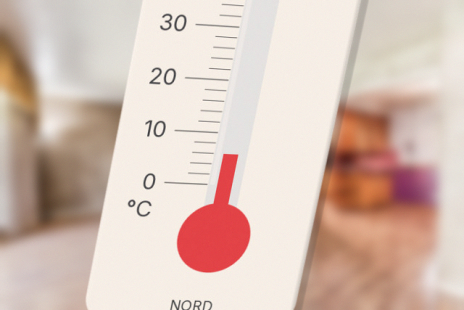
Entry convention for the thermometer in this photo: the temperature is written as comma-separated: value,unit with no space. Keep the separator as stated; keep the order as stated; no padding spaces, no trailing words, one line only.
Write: 6,°C
